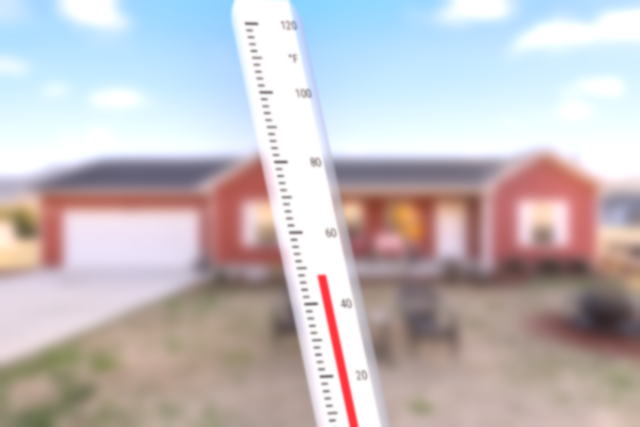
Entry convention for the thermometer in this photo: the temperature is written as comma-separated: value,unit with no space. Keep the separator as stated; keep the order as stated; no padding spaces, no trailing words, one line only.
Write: 48,°F
